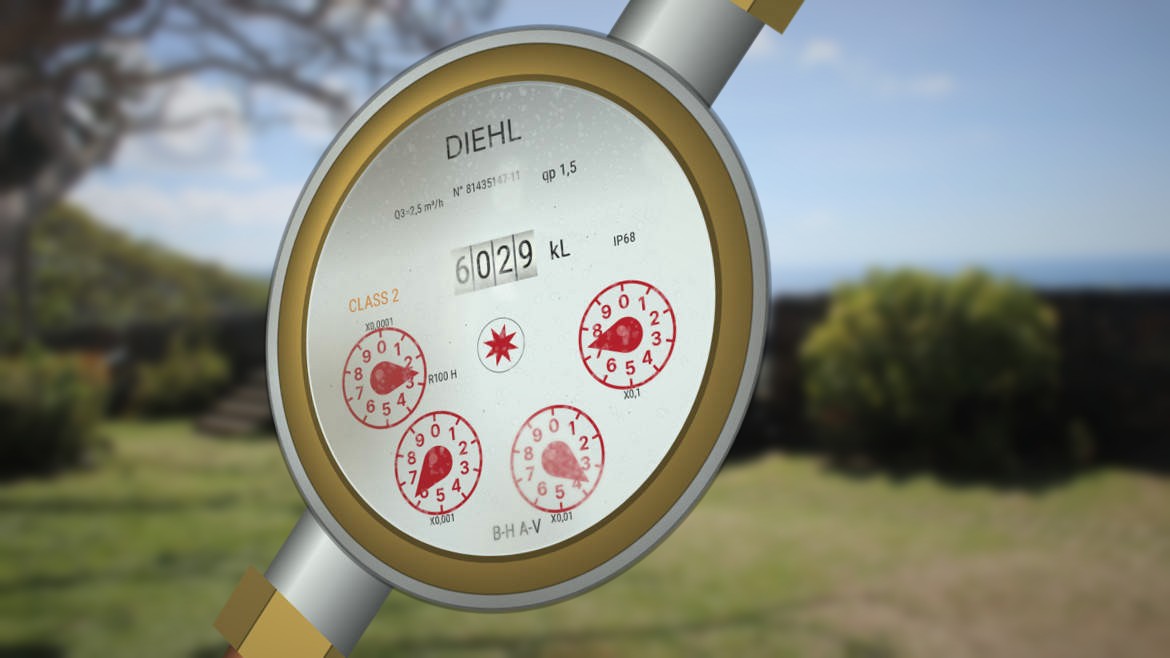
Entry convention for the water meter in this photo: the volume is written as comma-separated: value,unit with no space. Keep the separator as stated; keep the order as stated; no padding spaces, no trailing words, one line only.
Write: 6029.7362,kL
